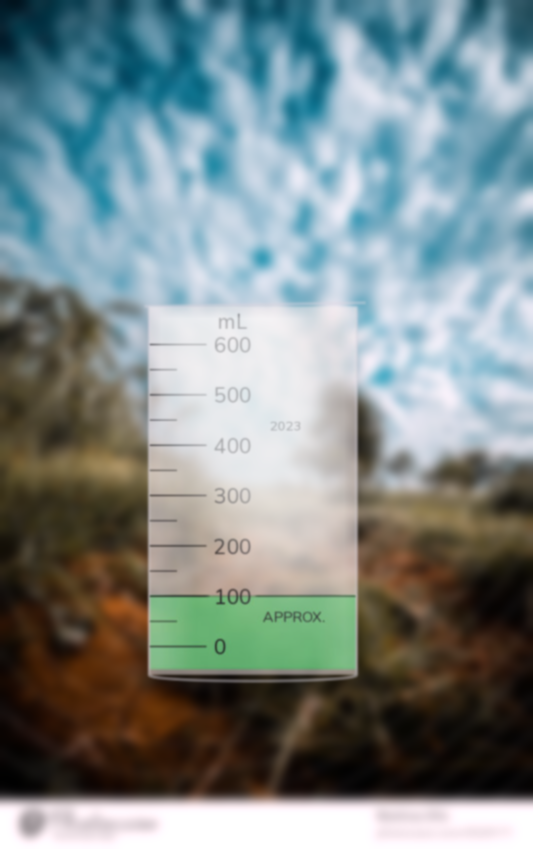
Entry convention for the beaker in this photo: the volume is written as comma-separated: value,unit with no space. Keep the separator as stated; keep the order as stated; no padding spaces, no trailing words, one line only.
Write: 100,mL
